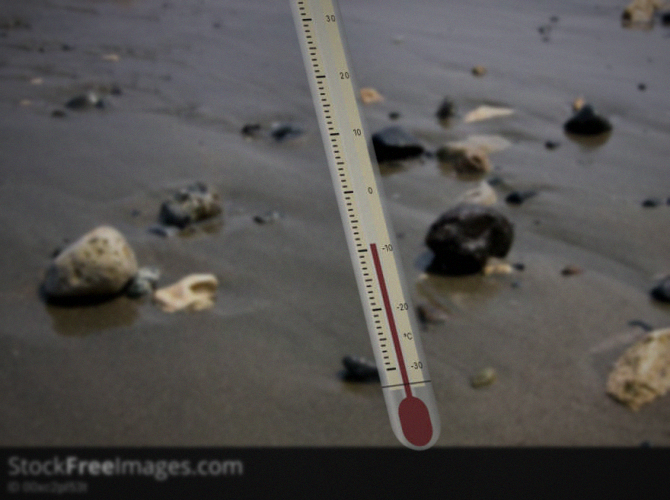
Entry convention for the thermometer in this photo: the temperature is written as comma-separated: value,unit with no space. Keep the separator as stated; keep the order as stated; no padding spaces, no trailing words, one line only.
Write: -9,°C
